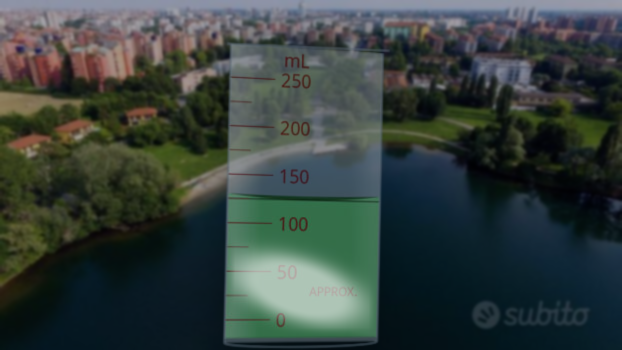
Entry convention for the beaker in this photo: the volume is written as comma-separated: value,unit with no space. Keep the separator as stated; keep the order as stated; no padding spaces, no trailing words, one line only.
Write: 125,mL
